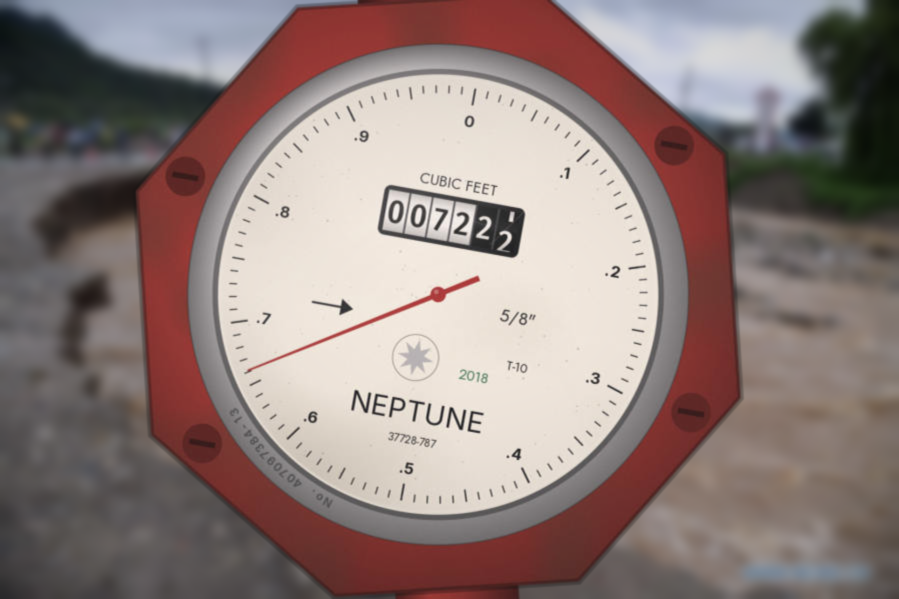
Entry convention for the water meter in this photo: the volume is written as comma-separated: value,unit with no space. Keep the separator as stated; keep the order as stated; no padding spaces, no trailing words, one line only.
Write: 7221.66,ft³
